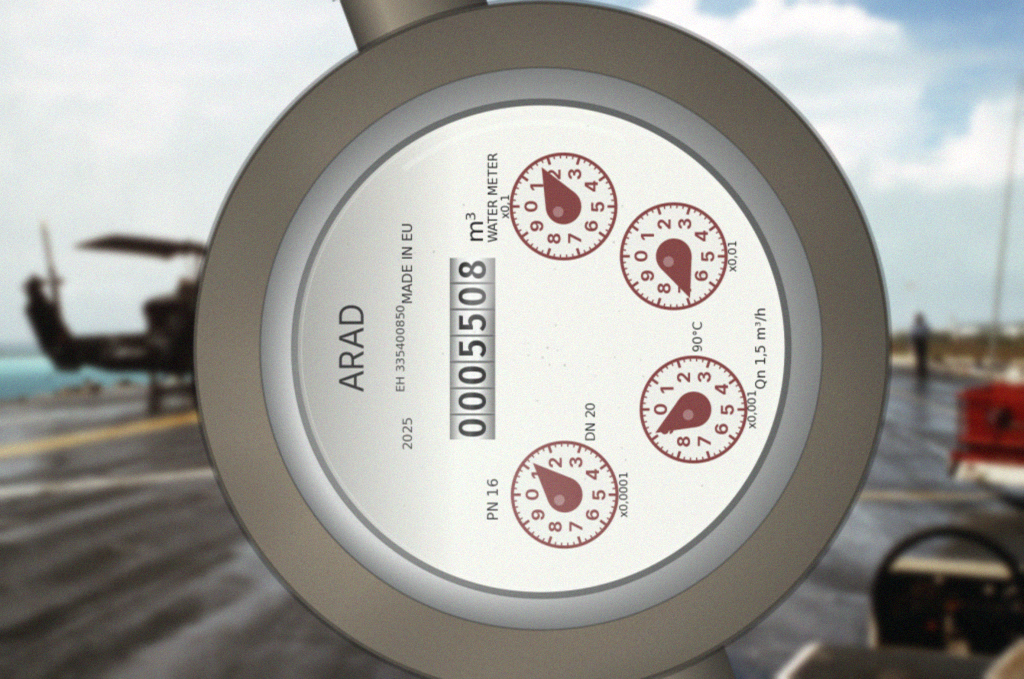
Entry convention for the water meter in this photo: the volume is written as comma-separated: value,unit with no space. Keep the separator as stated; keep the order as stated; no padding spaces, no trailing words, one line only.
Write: 5508.1691,m³
